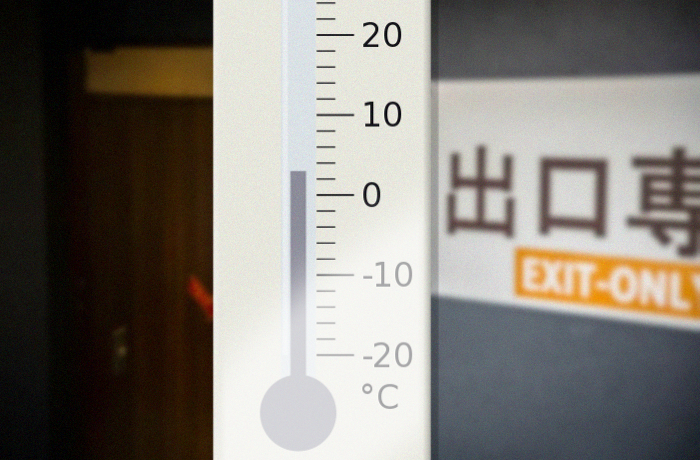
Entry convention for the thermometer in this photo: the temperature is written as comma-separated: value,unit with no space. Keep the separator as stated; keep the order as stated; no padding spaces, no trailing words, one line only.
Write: 3,°C
